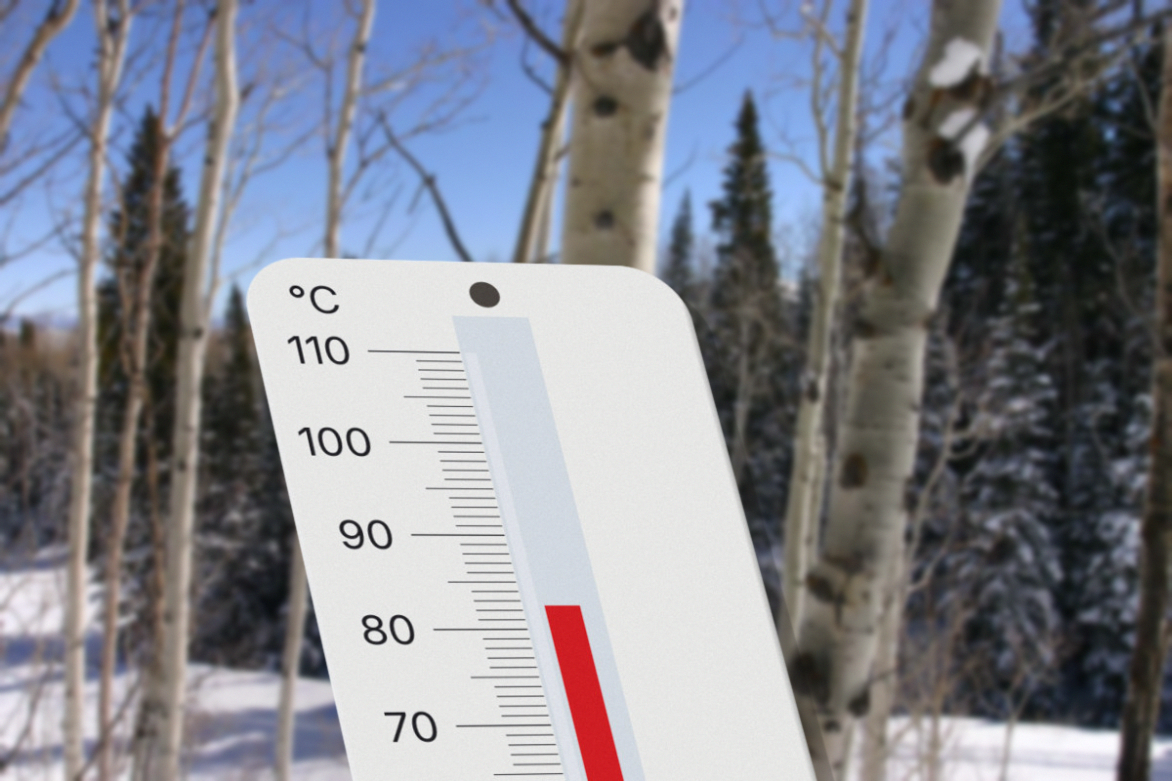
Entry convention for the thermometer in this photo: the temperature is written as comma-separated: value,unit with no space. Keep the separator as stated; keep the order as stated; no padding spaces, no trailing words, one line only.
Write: 82.5,°C
